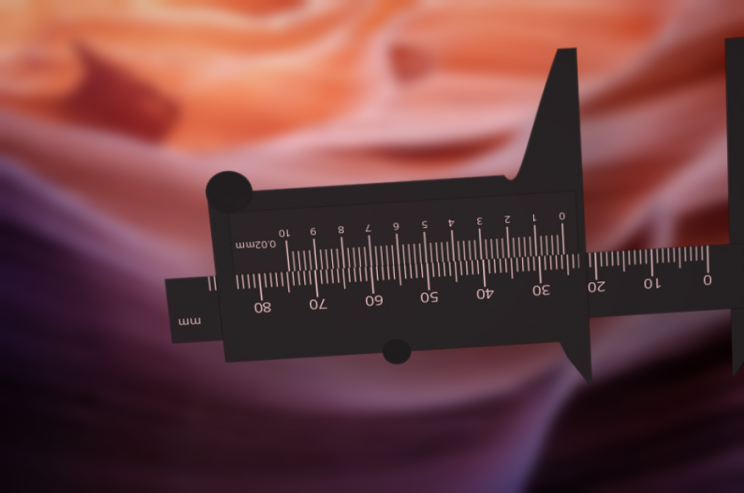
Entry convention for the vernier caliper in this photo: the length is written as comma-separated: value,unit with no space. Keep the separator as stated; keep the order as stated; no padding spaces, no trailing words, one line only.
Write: 25.6,mm
